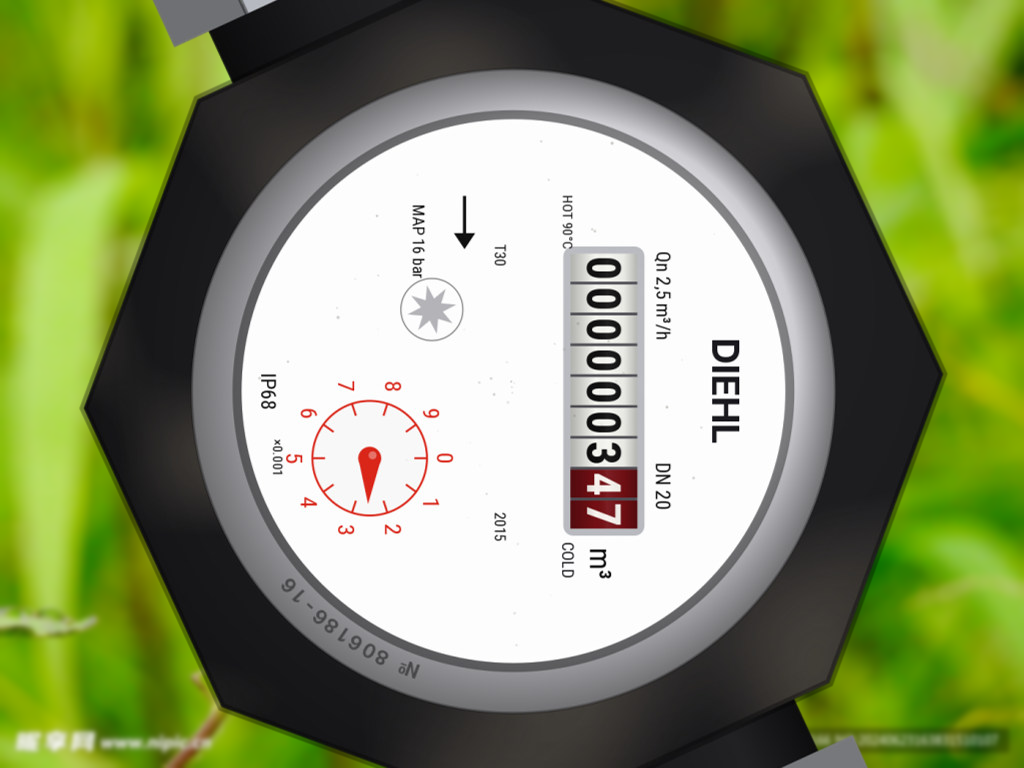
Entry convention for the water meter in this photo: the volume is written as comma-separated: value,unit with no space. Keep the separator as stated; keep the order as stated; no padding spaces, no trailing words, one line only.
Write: 3.472,m³
